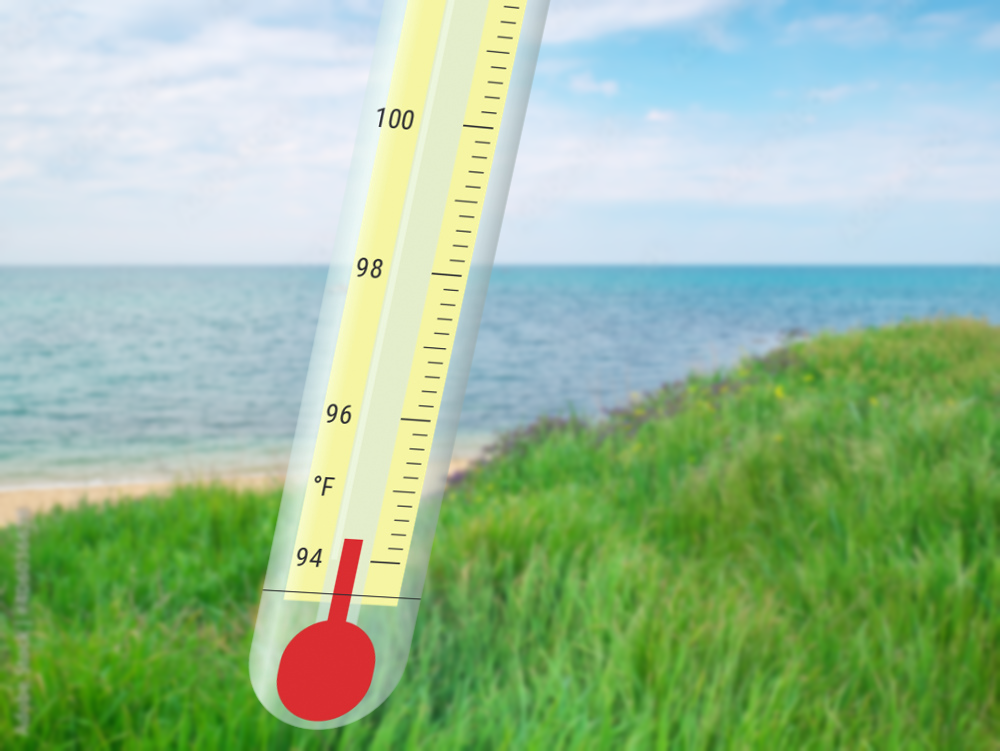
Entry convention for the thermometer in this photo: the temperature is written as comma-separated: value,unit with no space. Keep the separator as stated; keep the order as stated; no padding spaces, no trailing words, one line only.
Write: 94.3,°F
